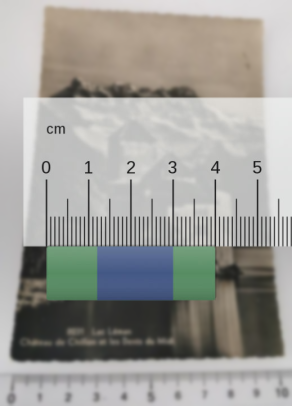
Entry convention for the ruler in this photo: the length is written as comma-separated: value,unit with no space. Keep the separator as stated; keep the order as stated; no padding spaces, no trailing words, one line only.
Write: 4,cm
